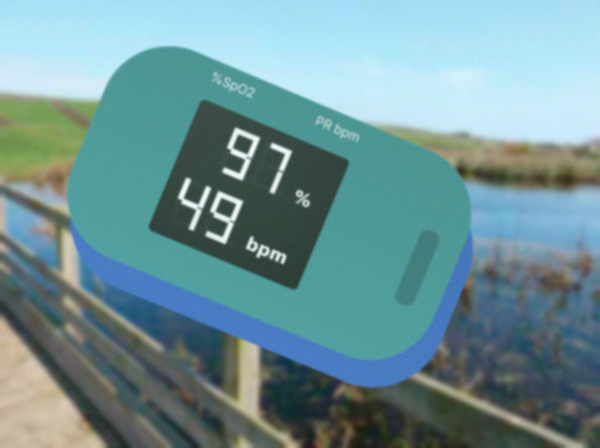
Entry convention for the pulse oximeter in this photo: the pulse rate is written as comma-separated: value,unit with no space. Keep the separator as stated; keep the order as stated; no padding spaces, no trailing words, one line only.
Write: 49,bpm
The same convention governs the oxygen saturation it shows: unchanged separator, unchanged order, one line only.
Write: 97,%
